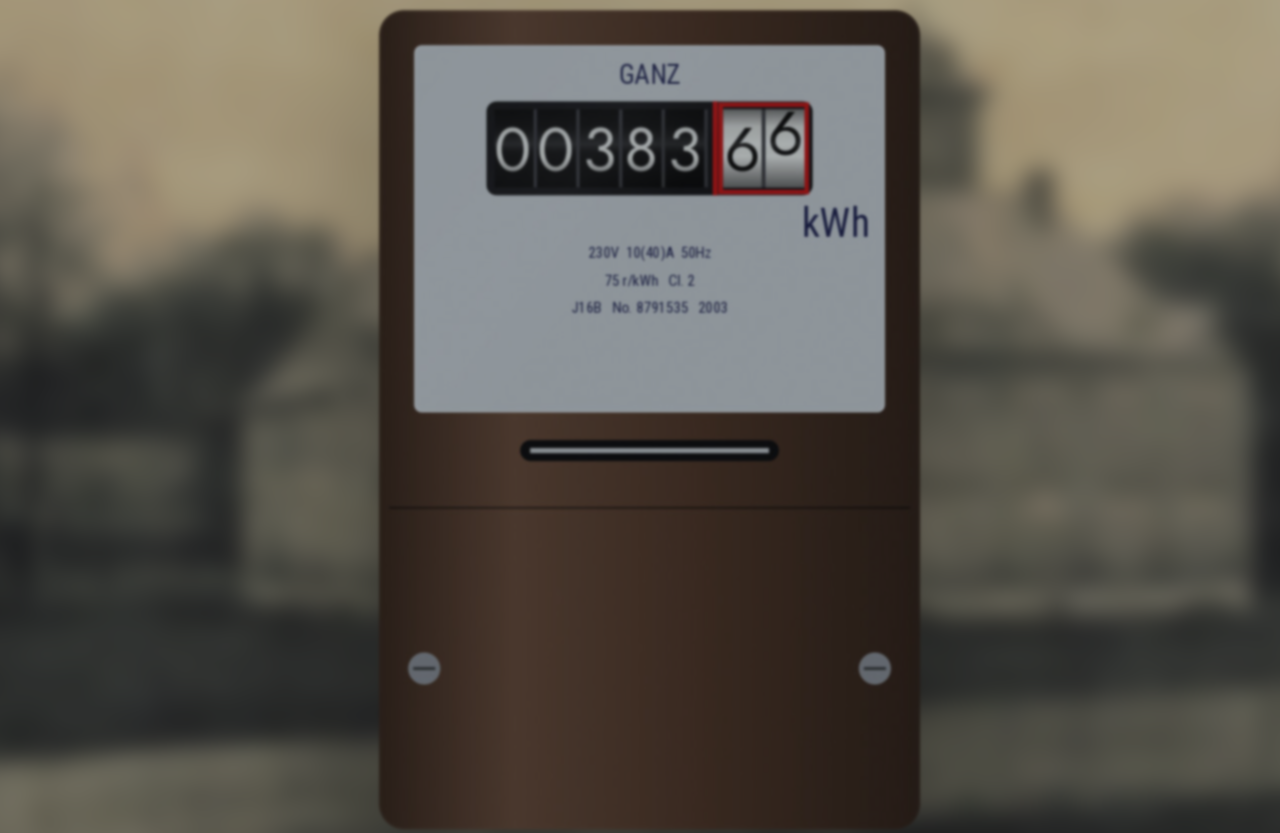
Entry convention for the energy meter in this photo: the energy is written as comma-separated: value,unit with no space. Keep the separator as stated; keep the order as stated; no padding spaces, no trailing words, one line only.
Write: 383.66,kWh
